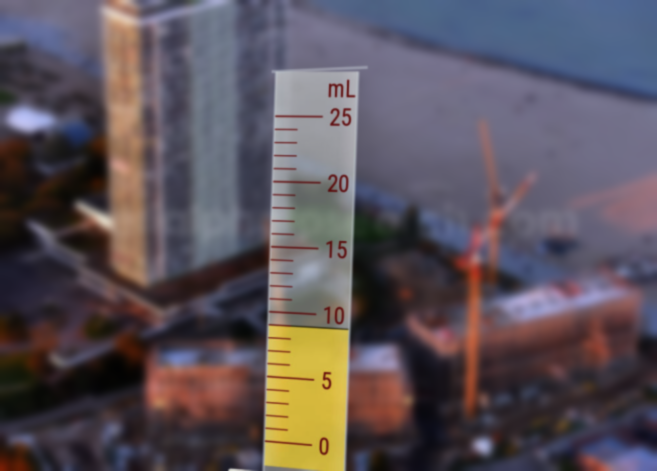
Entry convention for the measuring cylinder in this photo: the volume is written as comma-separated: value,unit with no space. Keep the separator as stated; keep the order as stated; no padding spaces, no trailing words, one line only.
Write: 9,mL
